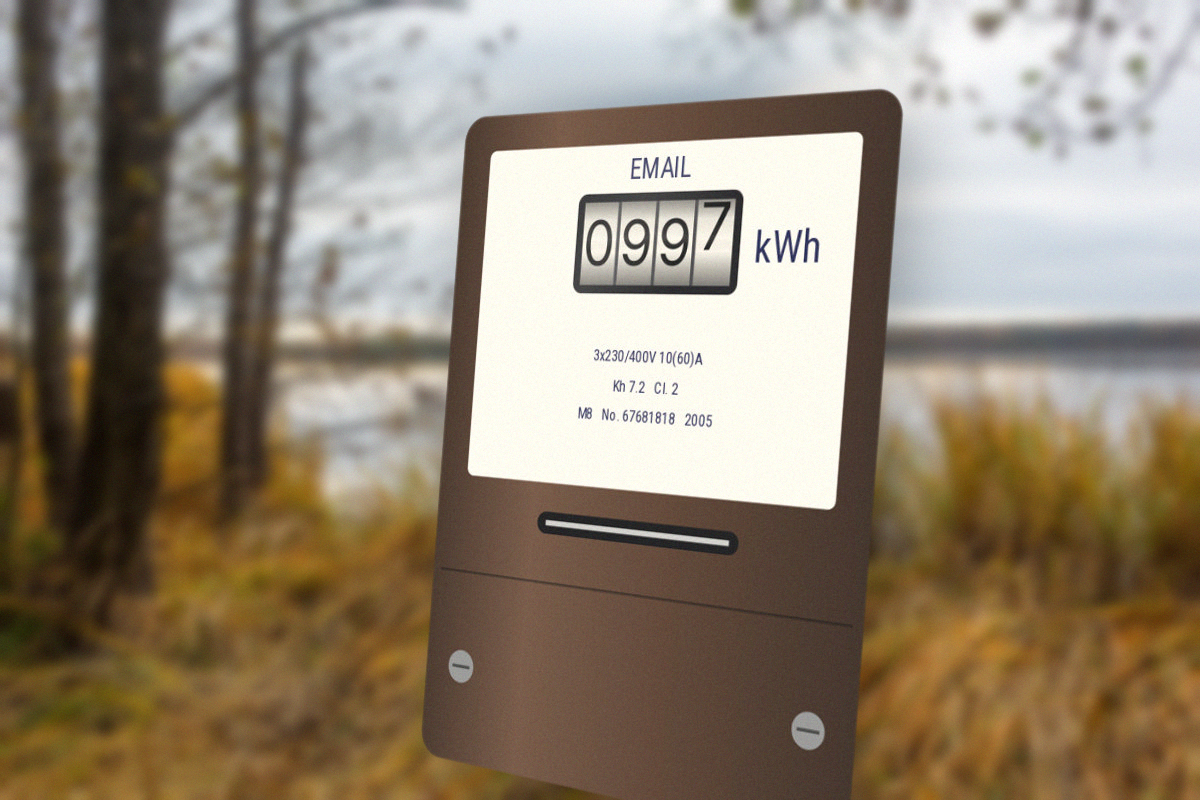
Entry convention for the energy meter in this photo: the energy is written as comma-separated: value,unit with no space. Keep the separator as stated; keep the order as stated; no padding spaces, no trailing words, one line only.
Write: 997,kWh
